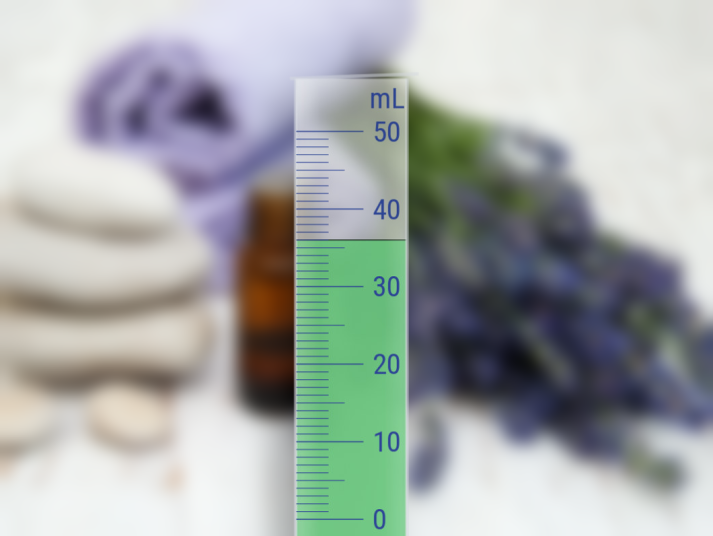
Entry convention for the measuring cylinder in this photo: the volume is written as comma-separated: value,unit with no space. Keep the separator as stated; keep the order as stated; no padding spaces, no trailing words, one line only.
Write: 36,mL
